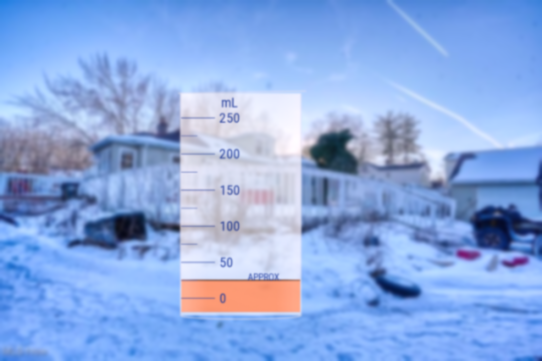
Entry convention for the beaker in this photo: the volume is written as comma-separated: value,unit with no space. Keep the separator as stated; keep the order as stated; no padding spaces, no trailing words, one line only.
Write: 25,mL
